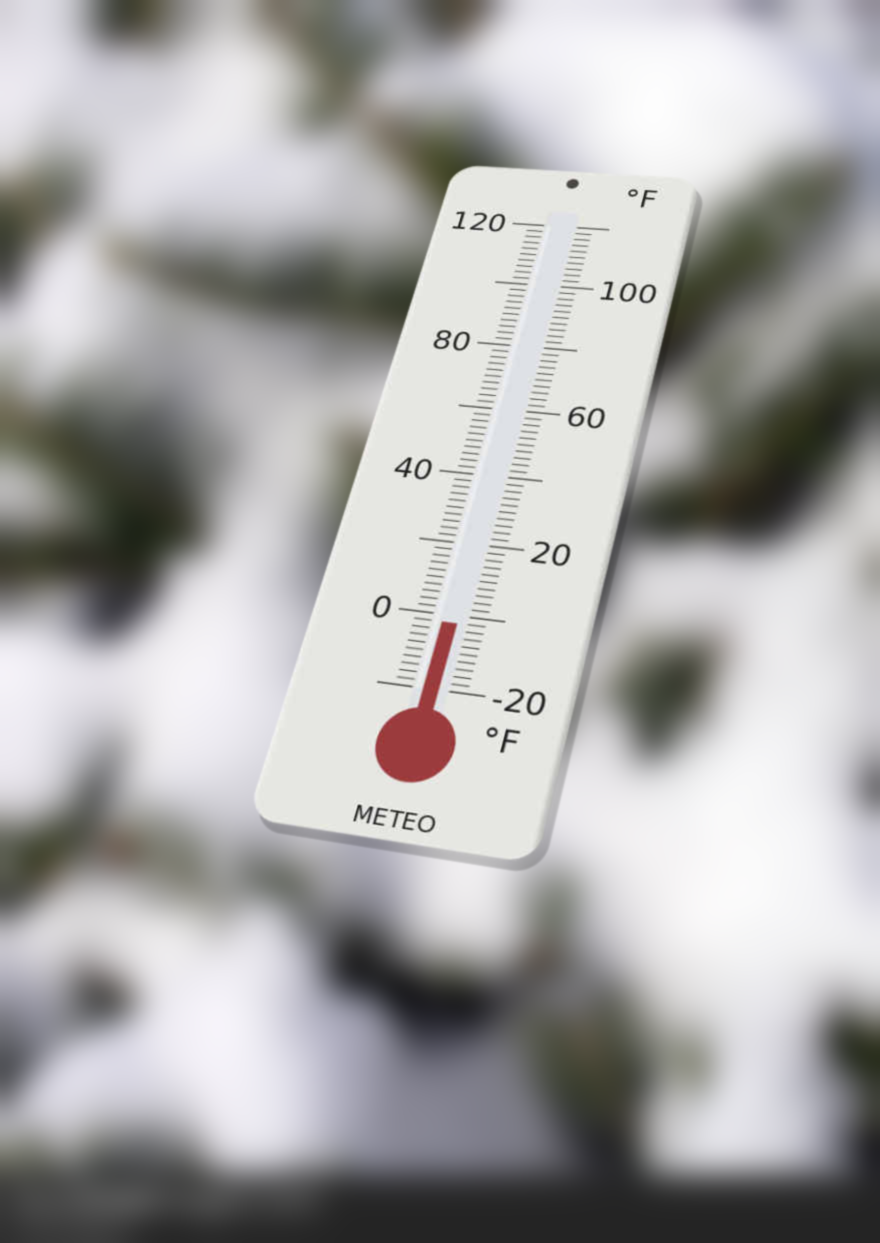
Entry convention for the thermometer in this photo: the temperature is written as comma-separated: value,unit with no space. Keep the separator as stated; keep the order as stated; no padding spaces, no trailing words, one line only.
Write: -2,°F
